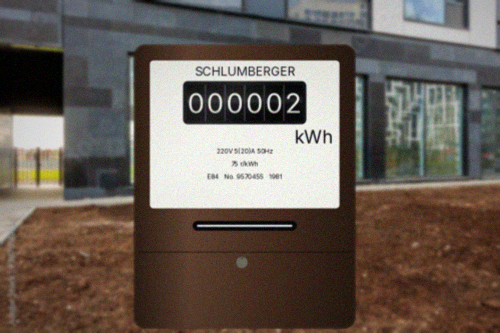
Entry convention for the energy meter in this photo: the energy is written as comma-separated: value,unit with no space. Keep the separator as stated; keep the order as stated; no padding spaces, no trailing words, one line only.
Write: 2,kWh
